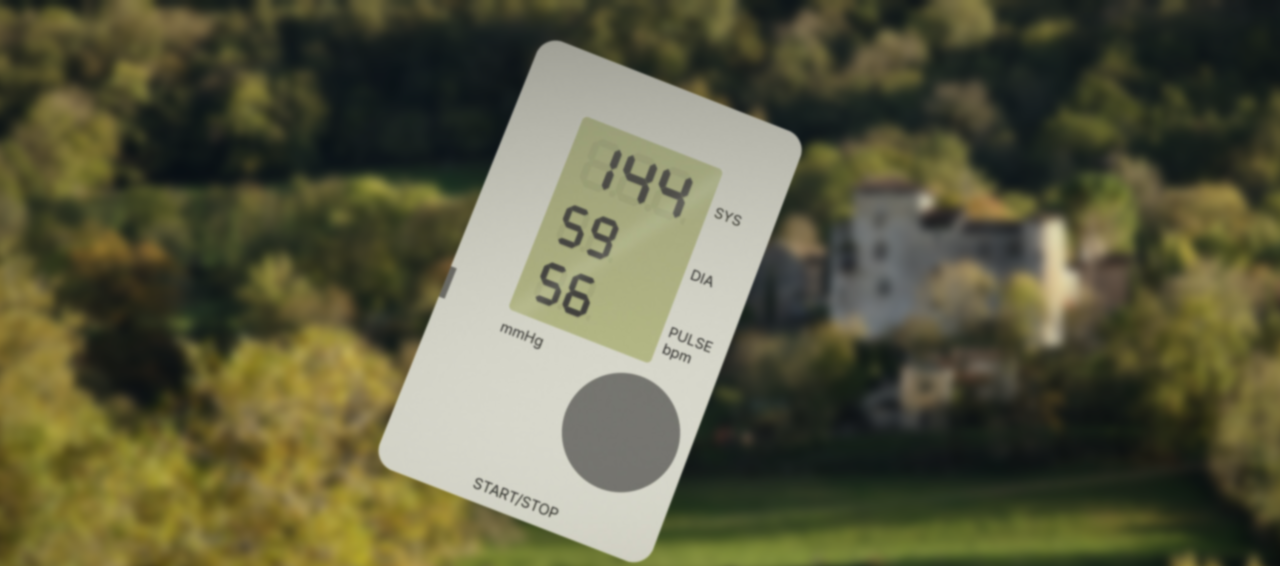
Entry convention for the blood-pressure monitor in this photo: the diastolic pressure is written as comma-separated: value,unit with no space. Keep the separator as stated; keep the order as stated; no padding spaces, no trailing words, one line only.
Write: 59,mmHg
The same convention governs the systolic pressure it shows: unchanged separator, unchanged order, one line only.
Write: 144,mmHg
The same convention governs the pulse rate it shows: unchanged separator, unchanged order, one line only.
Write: 56,bpm
